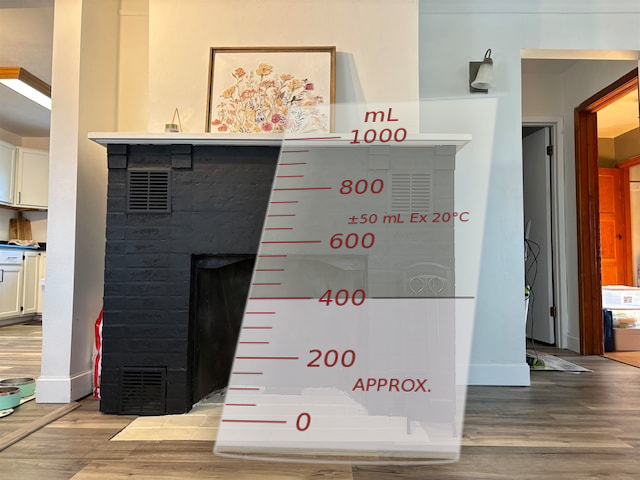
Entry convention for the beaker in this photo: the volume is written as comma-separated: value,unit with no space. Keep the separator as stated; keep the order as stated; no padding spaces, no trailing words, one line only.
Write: 400,mL
